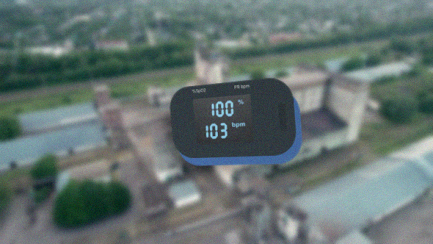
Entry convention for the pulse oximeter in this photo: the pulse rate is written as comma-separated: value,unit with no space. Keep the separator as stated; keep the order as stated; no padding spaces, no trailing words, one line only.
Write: 103,bpm
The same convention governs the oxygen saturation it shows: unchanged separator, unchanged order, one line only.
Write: 100,%
